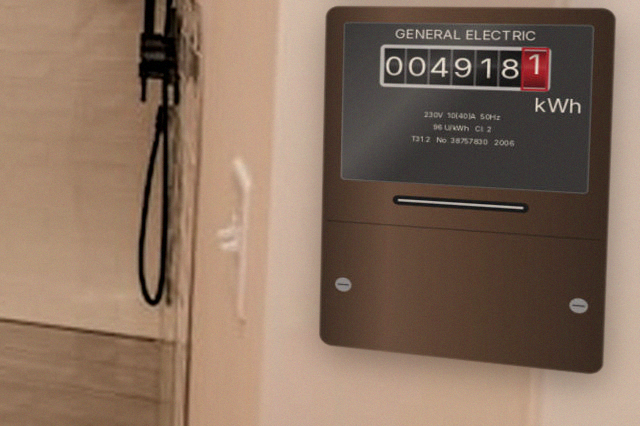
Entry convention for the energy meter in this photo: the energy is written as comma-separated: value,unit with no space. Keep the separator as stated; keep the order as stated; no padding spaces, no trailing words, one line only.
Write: 4918.1,kWh
